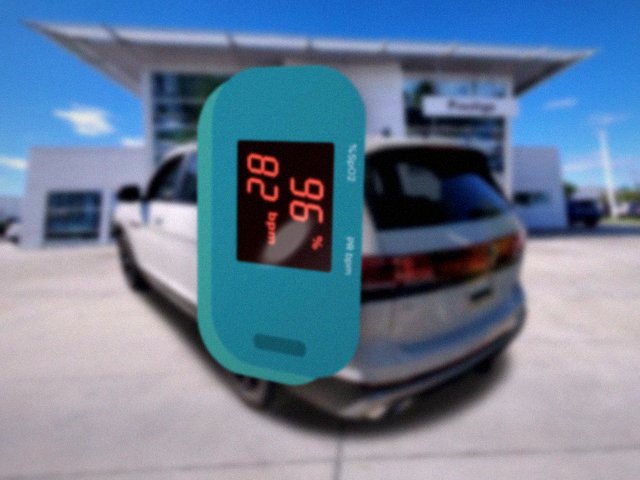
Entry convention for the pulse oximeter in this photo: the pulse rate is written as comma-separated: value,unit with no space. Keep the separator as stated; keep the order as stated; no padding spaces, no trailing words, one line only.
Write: 82,bpm
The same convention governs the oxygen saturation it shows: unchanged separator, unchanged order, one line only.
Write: 96,%
